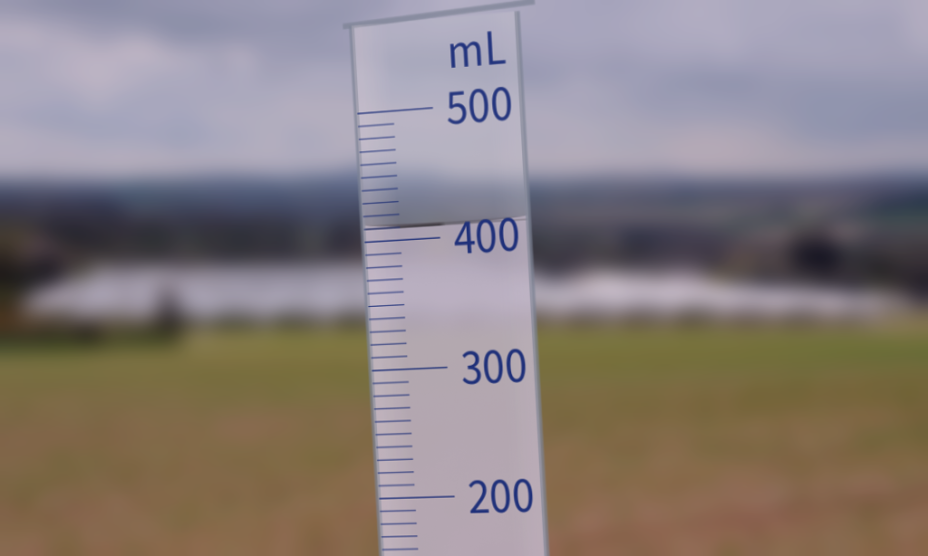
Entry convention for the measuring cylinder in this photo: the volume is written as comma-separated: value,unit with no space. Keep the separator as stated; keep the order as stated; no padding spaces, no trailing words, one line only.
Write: 410,mL
